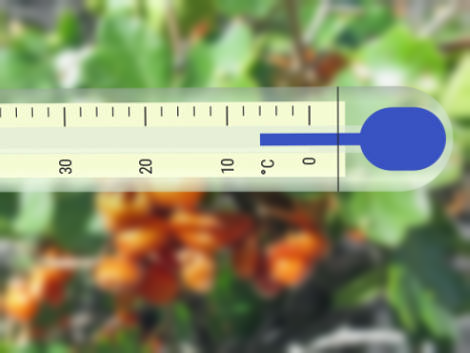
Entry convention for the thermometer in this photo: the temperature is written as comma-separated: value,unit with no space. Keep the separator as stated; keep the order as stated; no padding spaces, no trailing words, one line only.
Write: 6,°C
